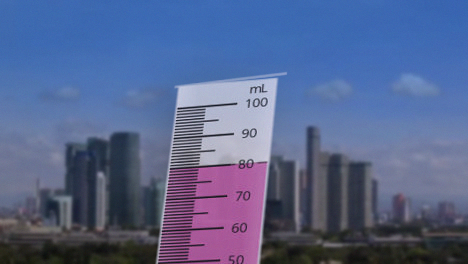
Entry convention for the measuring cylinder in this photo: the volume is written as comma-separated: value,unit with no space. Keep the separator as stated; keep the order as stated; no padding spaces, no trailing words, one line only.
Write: 80,mL
